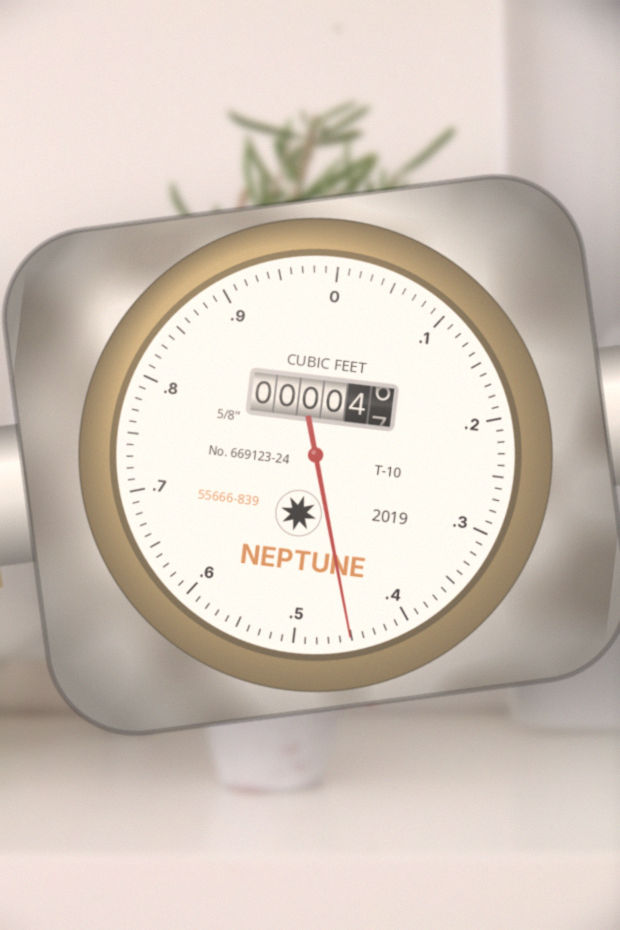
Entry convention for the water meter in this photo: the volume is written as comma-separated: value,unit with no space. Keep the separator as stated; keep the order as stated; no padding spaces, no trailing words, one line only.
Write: 46.45,ft³
